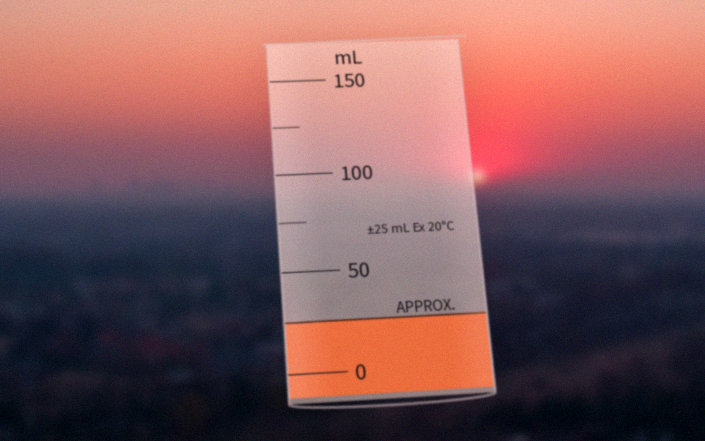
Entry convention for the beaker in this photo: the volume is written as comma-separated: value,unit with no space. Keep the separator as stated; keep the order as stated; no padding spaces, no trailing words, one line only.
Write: 25,mL
